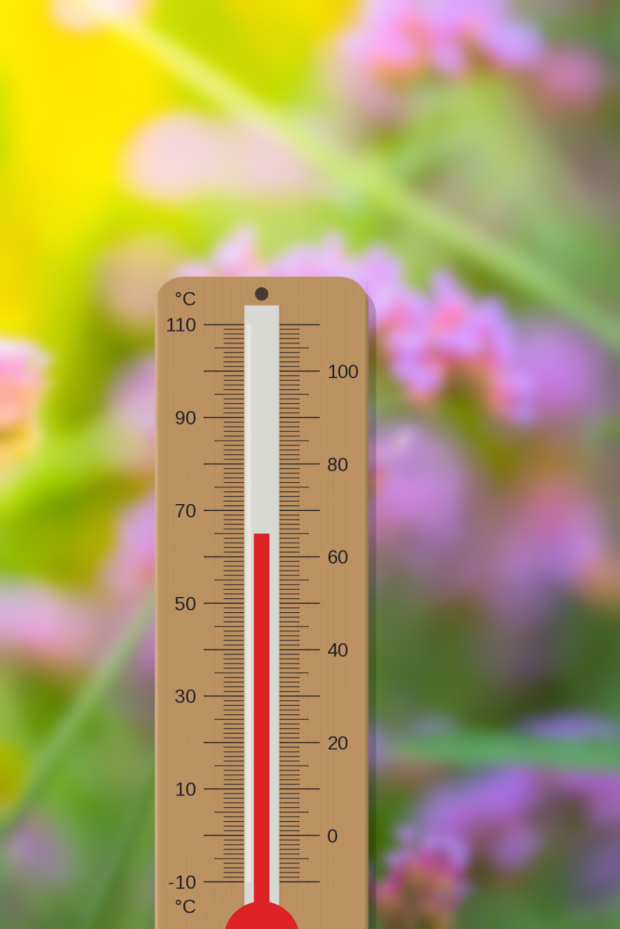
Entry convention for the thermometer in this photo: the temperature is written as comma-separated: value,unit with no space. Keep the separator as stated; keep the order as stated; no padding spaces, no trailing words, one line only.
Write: 65,°C
